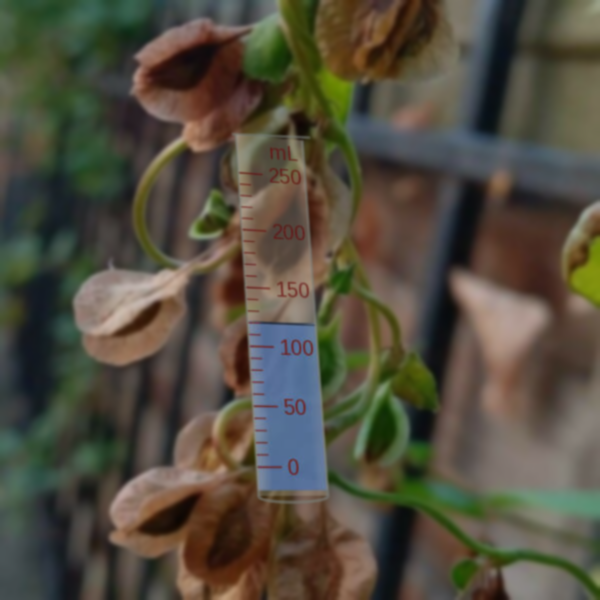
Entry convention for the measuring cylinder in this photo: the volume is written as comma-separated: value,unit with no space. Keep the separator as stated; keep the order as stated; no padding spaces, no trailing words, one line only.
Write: 120,mL
